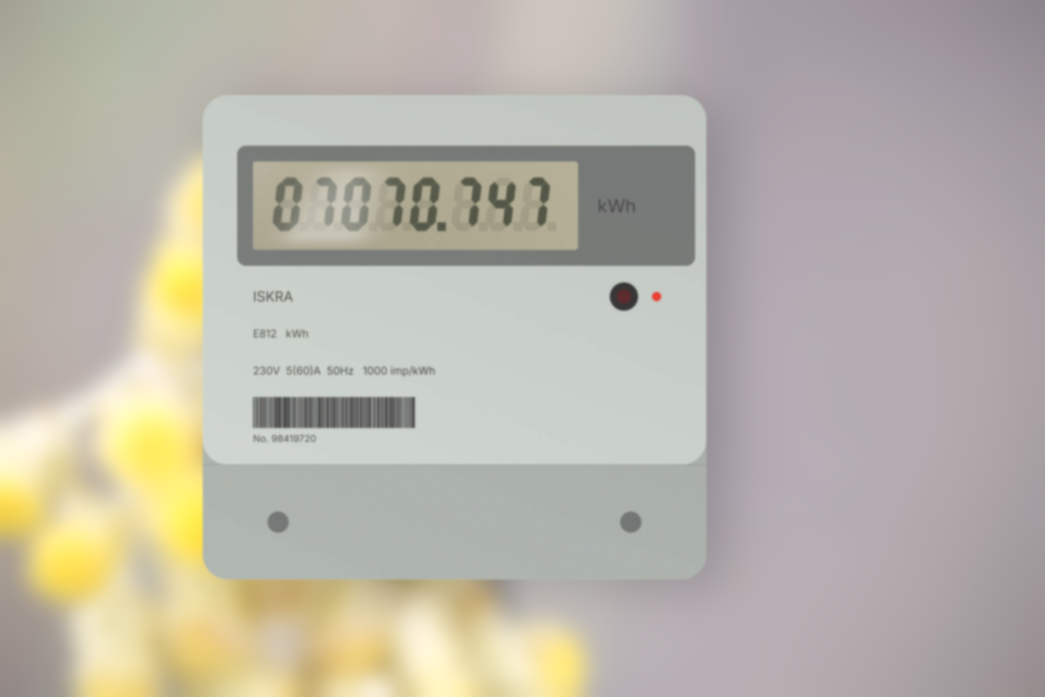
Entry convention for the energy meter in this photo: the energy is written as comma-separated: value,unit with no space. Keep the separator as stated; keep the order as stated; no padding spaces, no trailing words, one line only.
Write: 7070.747,kWh
